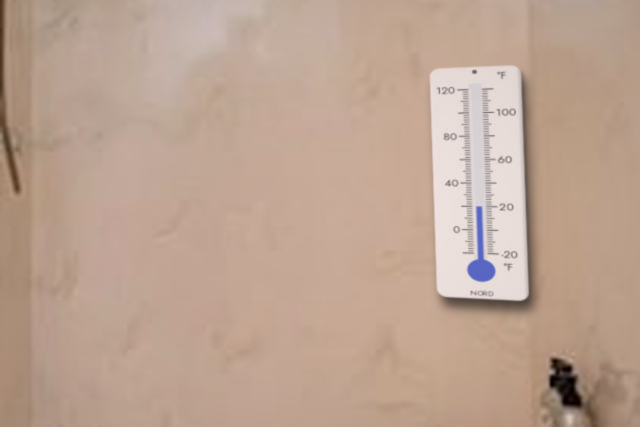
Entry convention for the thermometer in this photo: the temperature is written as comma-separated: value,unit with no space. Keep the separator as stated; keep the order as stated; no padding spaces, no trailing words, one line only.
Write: 20,°F
